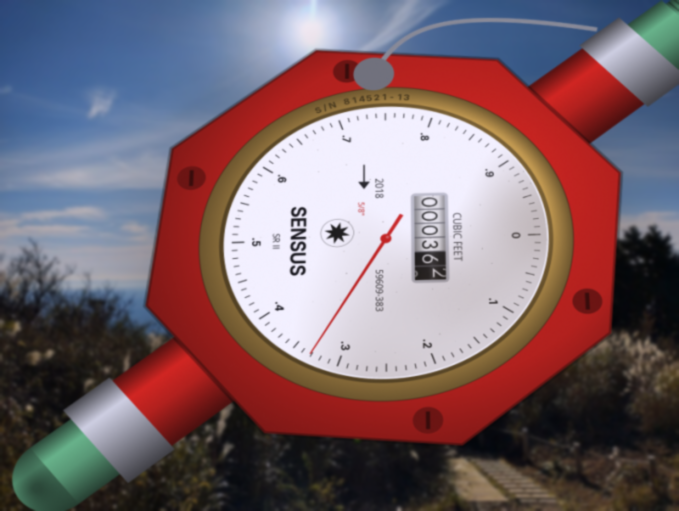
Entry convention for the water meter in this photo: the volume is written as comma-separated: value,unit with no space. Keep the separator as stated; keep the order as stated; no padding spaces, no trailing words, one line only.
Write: 362.33,ft³
